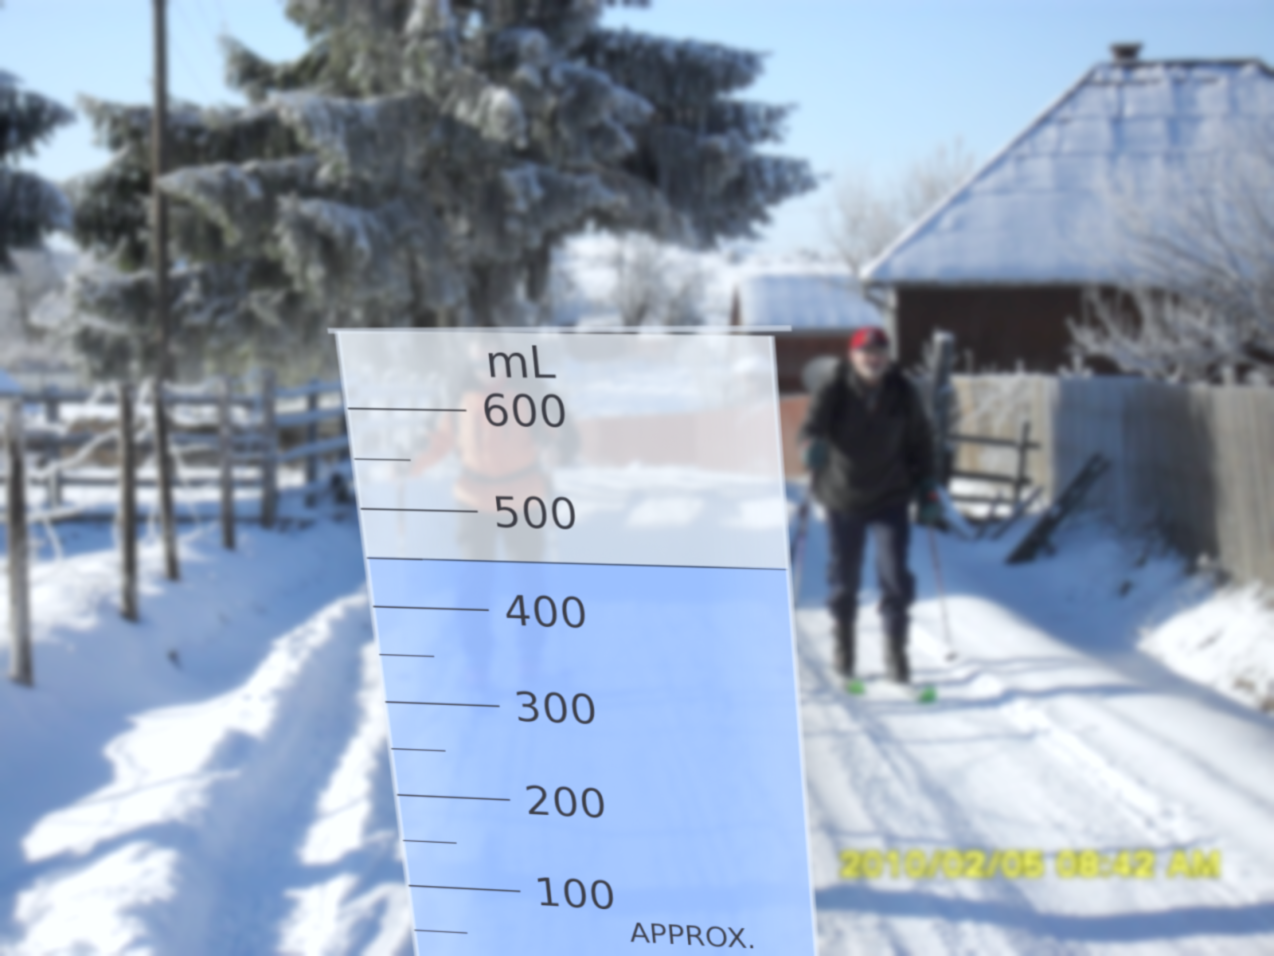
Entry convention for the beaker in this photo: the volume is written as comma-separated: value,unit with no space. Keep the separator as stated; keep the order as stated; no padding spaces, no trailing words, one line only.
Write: 450,mL
